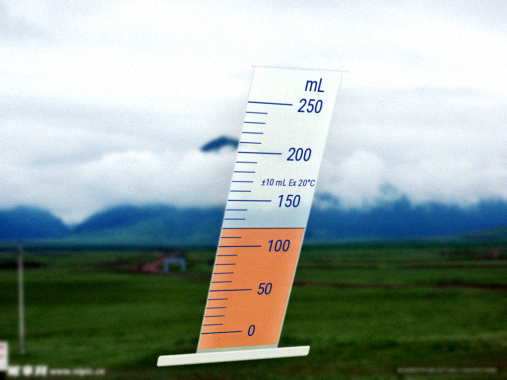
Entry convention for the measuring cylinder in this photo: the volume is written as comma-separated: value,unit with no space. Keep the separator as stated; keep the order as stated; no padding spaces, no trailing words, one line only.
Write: 120,mL
